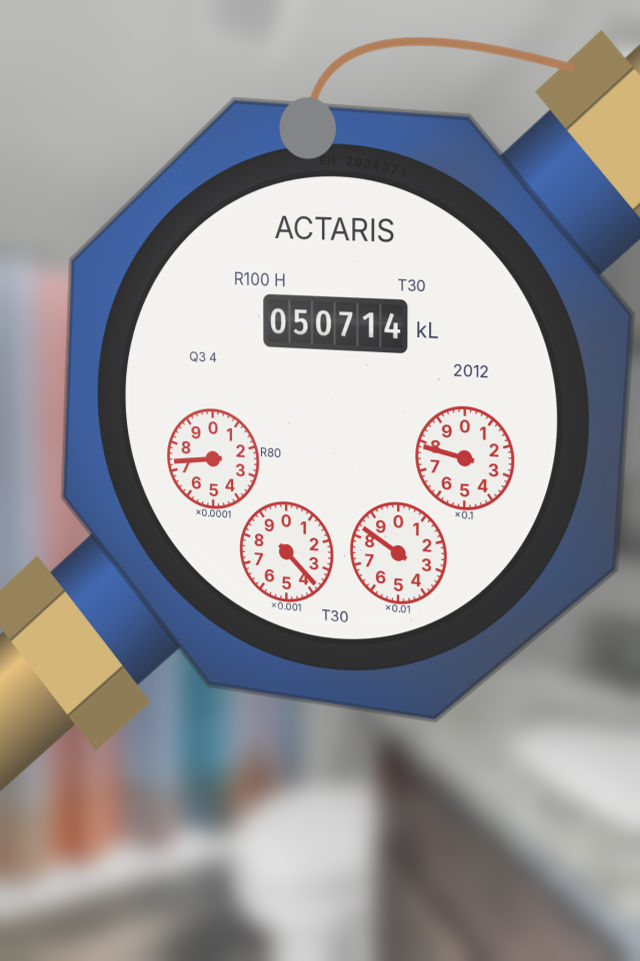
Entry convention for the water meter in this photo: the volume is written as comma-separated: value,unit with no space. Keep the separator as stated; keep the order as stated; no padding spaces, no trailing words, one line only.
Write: 50714.7837,kL
